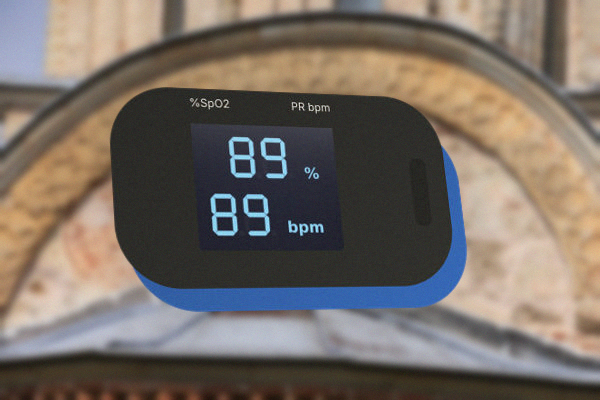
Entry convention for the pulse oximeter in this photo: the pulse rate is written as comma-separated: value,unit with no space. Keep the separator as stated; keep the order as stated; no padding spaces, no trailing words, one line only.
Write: 89,bpm
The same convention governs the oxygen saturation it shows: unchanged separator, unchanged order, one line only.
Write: 89,%
